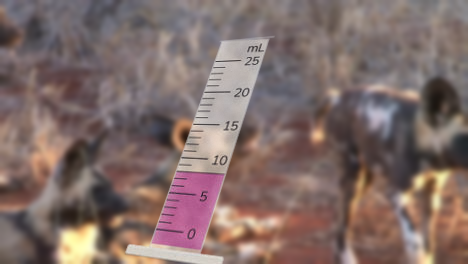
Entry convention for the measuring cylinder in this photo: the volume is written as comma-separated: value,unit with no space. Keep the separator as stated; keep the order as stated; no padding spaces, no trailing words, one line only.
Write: 8,mL
